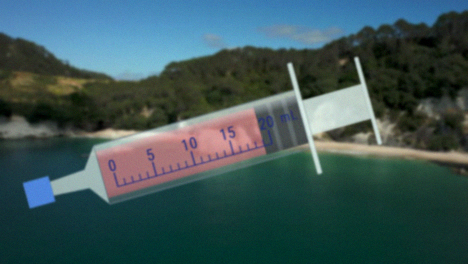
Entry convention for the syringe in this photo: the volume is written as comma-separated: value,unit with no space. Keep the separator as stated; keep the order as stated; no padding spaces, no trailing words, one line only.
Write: 19,mL
